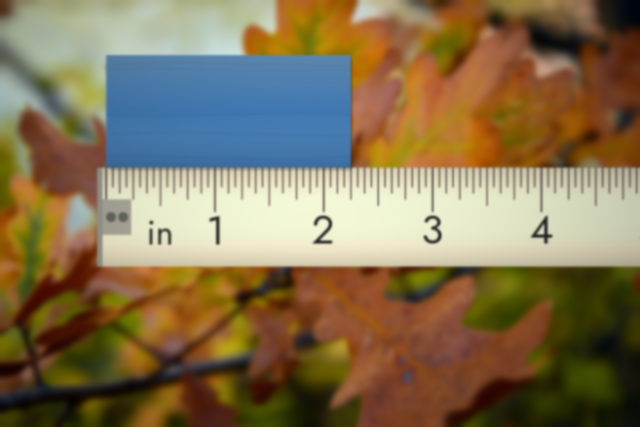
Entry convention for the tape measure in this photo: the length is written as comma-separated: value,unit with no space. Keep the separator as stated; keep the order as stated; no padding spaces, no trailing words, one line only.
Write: 2.25,in
